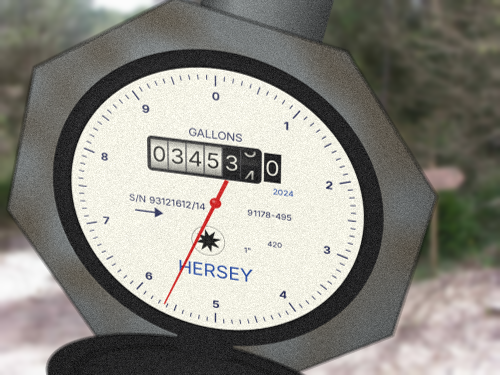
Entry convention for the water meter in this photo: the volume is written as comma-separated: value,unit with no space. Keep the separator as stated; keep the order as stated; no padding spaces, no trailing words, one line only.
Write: 345335.6,gal
